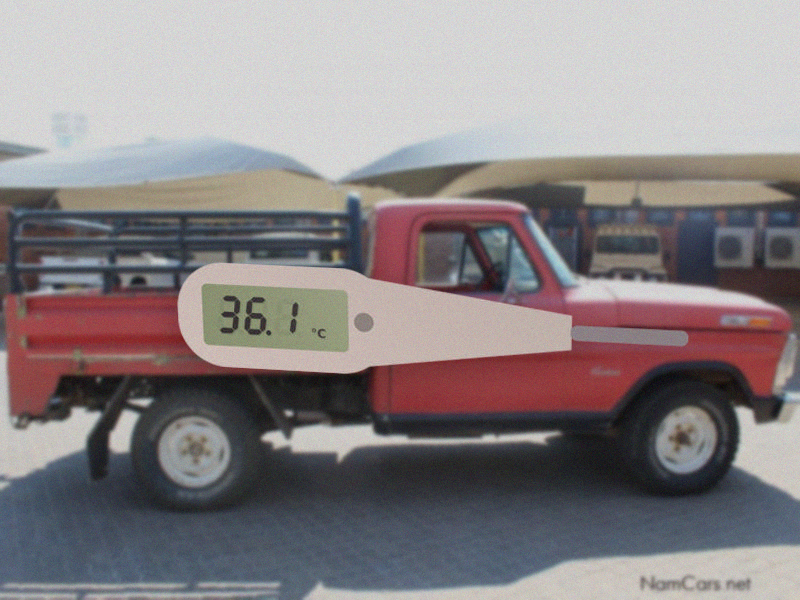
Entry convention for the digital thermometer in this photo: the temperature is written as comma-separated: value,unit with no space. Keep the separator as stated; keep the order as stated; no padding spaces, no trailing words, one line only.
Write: 36.1,°C
